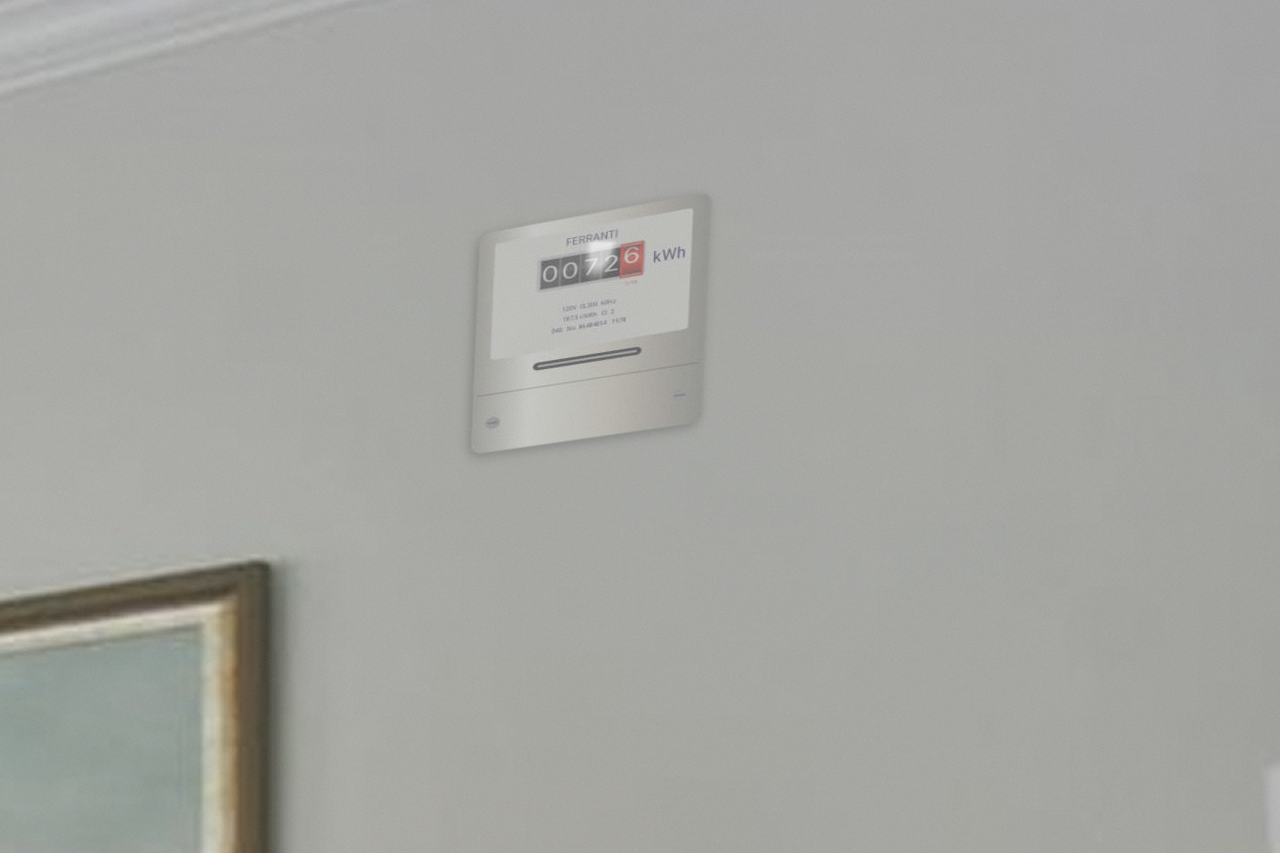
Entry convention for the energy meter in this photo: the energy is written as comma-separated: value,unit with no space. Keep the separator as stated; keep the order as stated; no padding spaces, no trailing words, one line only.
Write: 72.6,kWh
